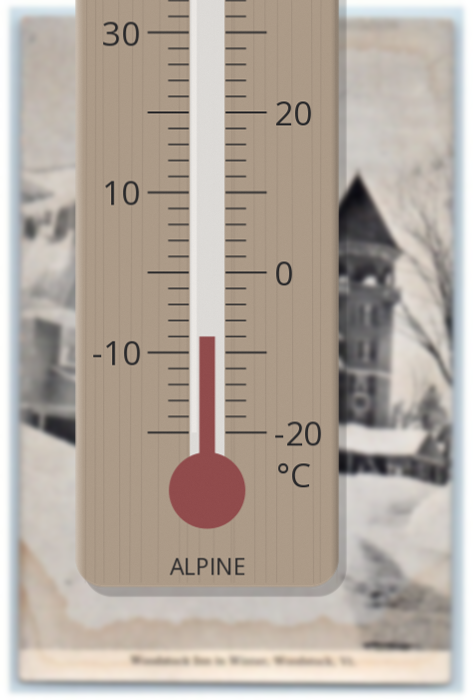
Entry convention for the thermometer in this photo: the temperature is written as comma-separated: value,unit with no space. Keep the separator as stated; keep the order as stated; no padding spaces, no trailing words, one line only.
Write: -8,°C
